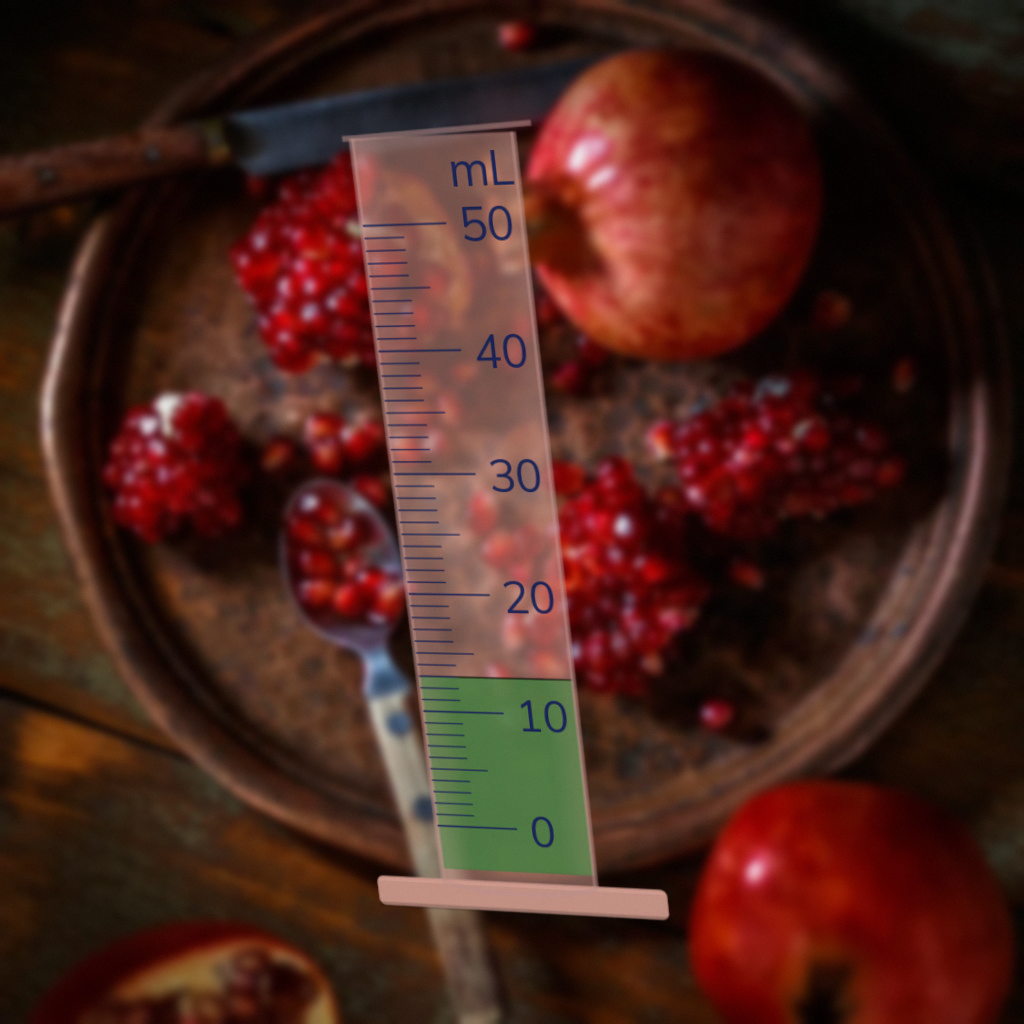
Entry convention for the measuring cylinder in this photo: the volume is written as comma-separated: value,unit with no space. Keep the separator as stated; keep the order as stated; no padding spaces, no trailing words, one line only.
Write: 13,mL
